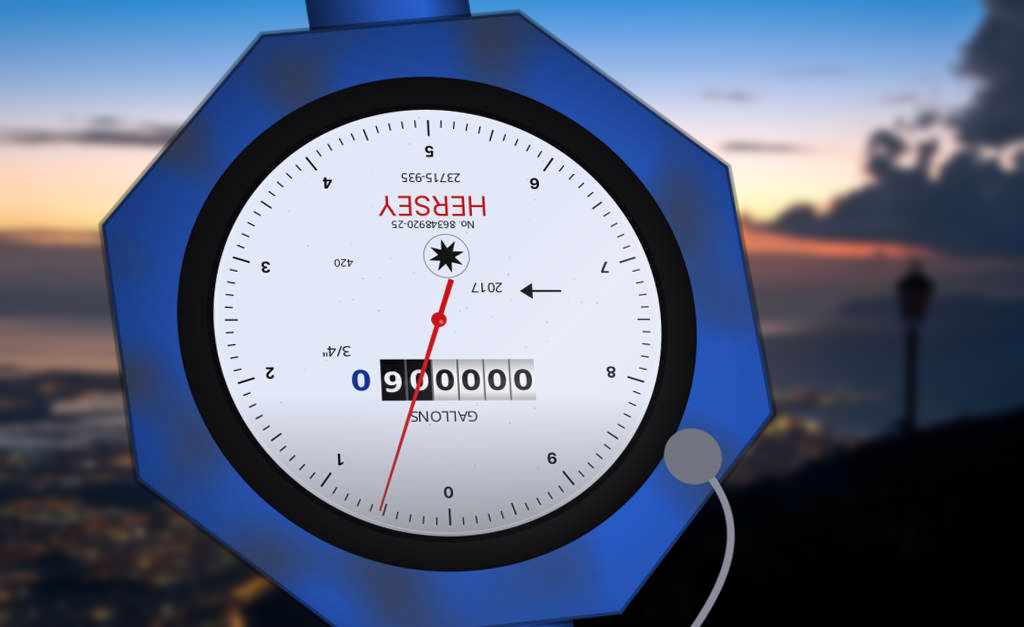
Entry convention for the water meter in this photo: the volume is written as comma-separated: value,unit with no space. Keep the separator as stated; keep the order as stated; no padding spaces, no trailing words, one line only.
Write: 60.5,gal
